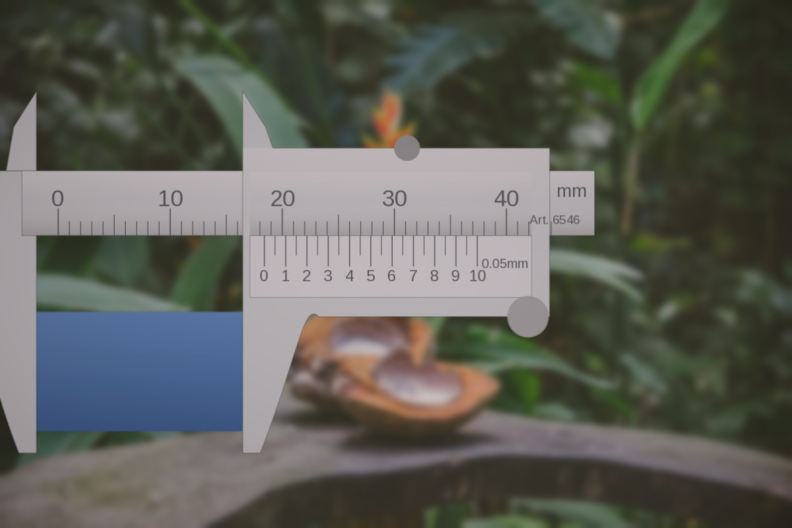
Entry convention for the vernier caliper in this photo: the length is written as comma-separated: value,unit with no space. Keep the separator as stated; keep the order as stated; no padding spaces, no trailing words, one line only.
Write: 18.4,mm
